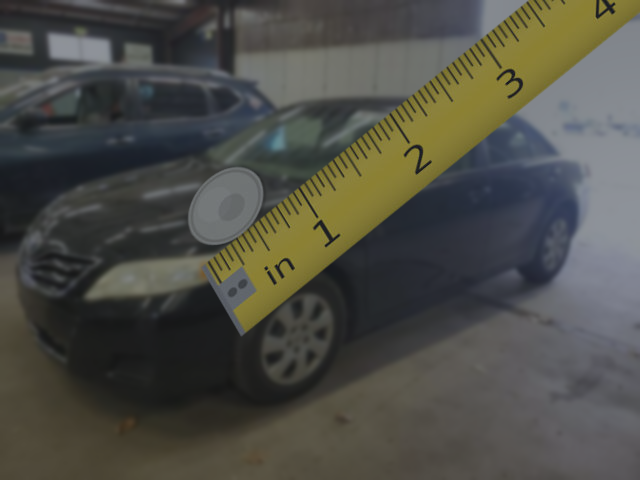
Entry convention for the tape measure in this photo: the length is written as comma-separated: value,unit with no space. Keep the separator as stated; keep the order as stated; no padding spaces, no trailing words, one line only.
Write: 0.75,in
